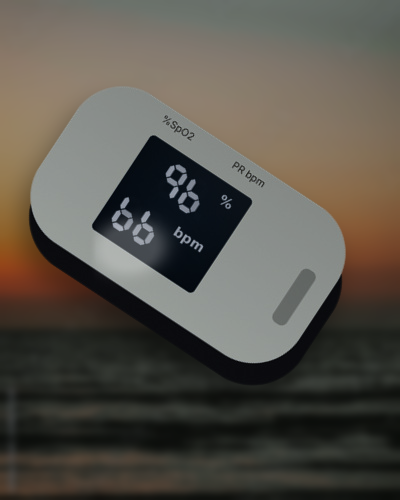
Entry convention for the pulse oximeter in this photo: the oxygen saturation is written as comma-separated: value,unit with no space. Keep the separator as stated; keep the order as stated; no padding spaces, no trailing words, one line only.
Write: 96,%
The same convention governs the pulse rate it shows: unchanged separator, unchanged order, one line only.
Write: 66,bpm
